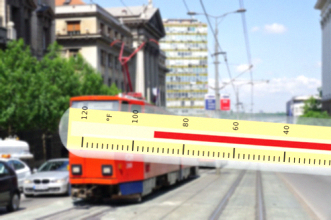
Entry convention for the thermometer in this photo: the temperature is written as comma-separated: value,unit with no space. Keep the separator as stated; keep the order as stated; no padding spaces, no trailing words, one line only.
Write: 92,°F
